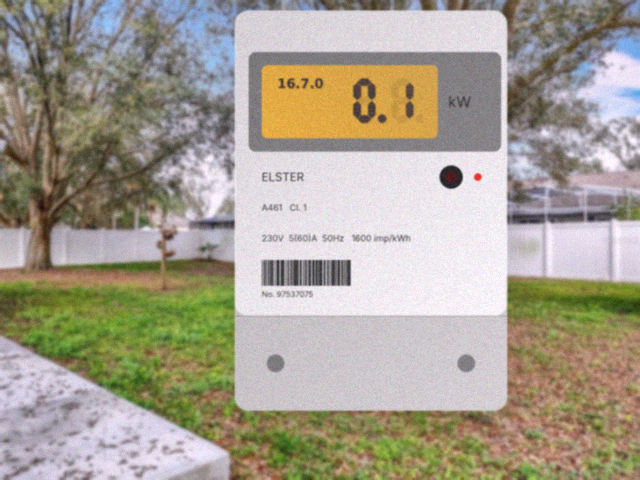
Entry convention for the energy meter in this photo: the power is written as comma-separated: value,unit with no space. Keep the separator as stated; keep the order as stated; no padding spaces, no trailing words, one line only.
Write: 0.1,kW
